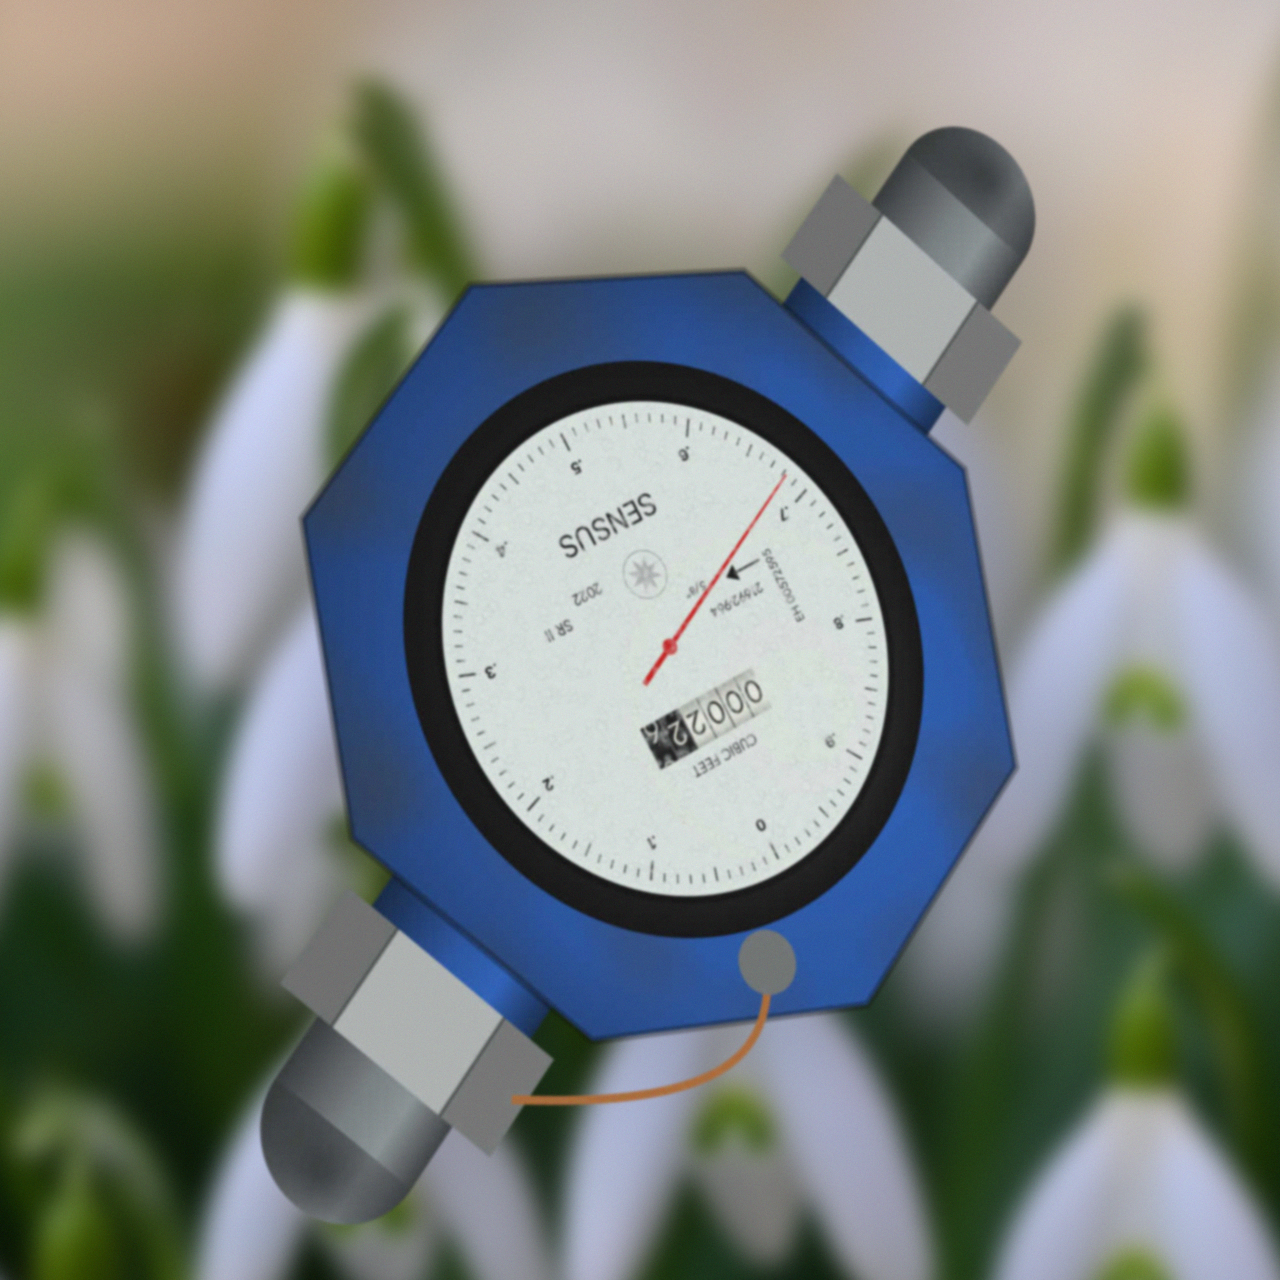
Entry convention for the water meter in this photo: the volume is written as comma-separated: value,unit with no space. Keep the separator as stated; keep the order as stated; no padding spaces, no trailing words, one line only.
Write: 225.68,ft³
